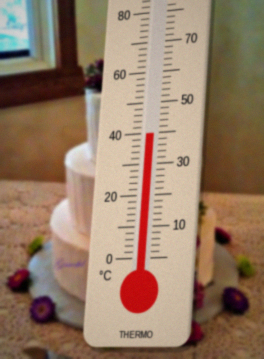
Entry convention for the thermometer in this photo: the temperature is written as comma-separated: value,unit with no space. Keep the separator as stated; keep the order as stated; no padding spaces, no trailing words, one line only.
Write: 40,°C
